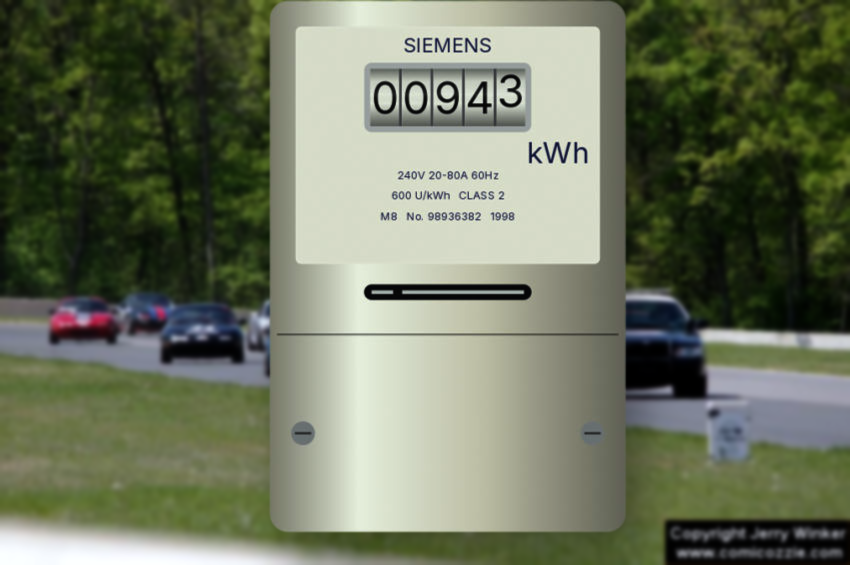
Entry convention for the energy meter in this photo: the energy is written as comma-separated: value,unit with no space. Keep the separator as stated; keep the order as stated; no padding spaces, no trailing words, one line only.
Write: 943,kWh
